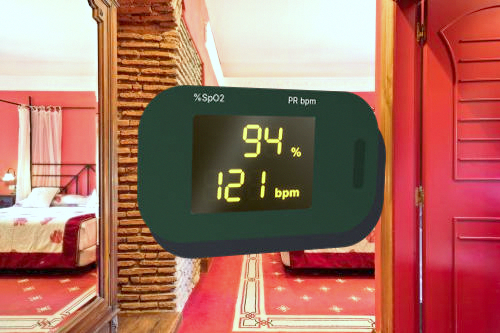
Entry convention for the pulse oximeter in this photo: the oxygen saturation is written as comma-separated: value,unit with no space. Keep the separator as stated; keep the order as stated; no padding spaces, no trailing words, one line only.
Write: 94,%
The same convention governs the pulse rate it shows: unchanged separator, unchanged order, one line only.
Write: 121,bpm
